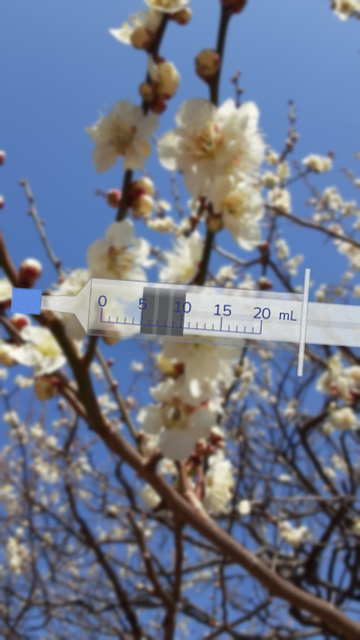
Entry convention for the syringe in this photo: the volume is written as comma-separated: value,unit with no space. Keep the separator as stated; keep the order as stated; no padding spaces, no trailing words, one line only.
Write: 5,mL
